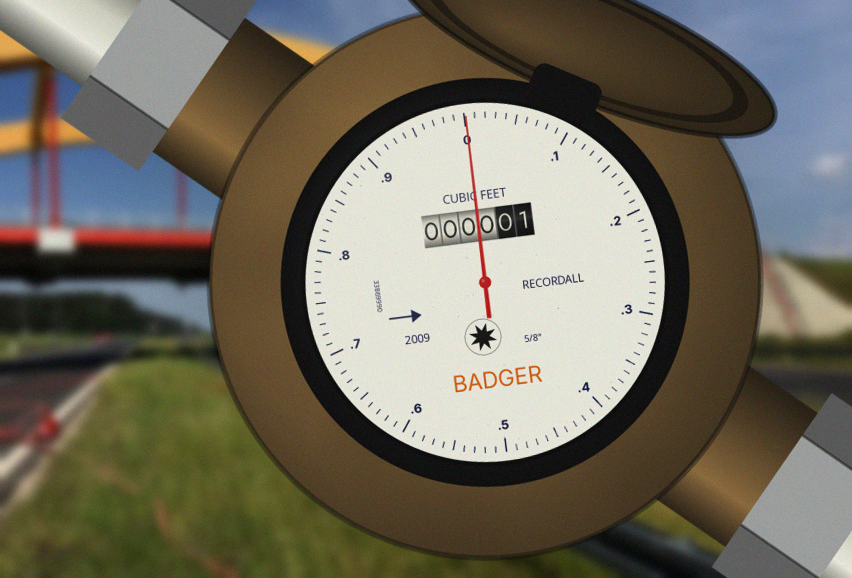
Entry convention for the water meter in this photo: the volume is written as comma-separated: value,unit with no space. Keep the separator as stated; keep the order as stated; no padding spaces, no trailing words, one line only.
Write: 1.00,ft³
